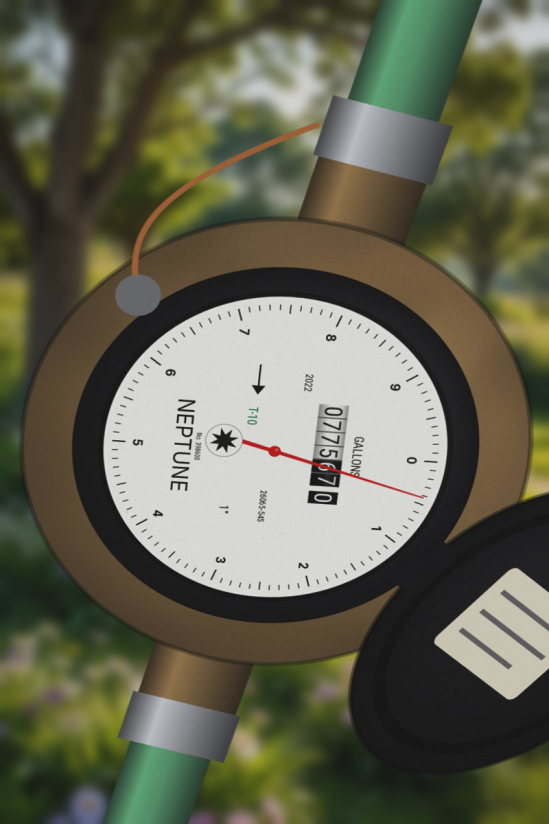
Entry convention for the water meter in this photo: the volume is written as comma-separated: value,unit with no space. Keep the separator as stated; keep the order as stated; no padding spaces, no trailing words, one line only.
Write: 775670.4,gal
